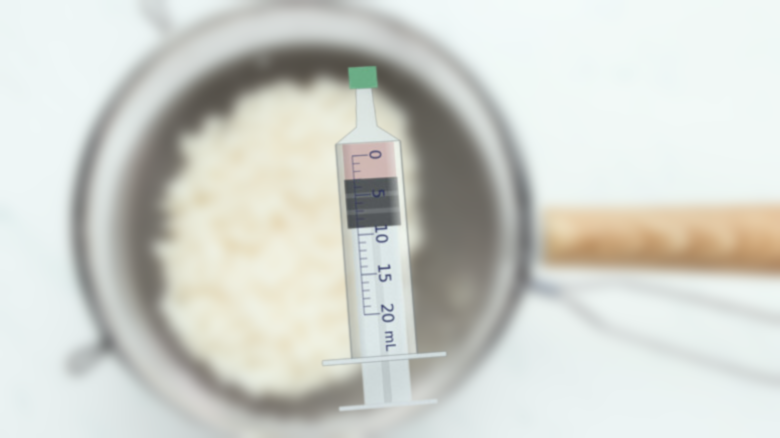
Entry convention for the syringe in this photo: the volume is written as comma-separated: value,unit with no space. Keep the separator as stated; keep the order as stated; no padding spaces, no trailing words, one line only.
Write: 3,mL
